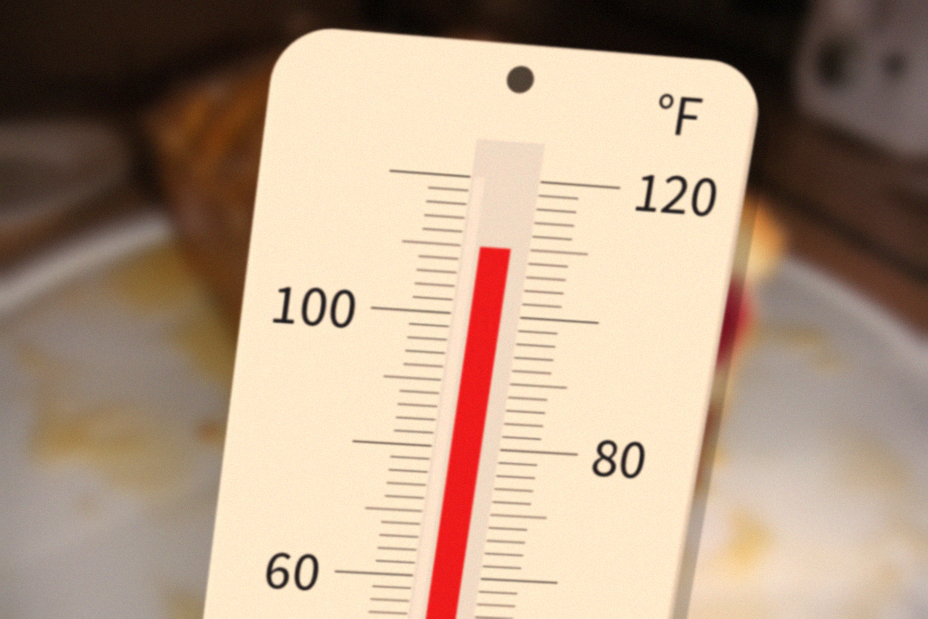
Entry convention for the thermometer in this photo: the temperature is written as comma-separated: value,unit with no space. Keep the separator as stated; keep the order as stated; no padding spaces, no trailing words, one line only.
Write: 110,°F
